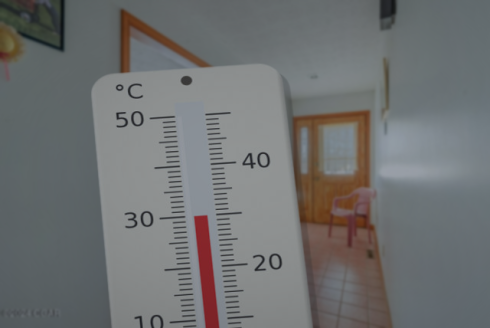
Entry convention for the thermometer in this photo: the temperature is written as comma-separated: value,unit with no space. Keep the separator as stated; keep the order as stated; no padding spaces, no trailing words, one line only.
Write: 30,°C
